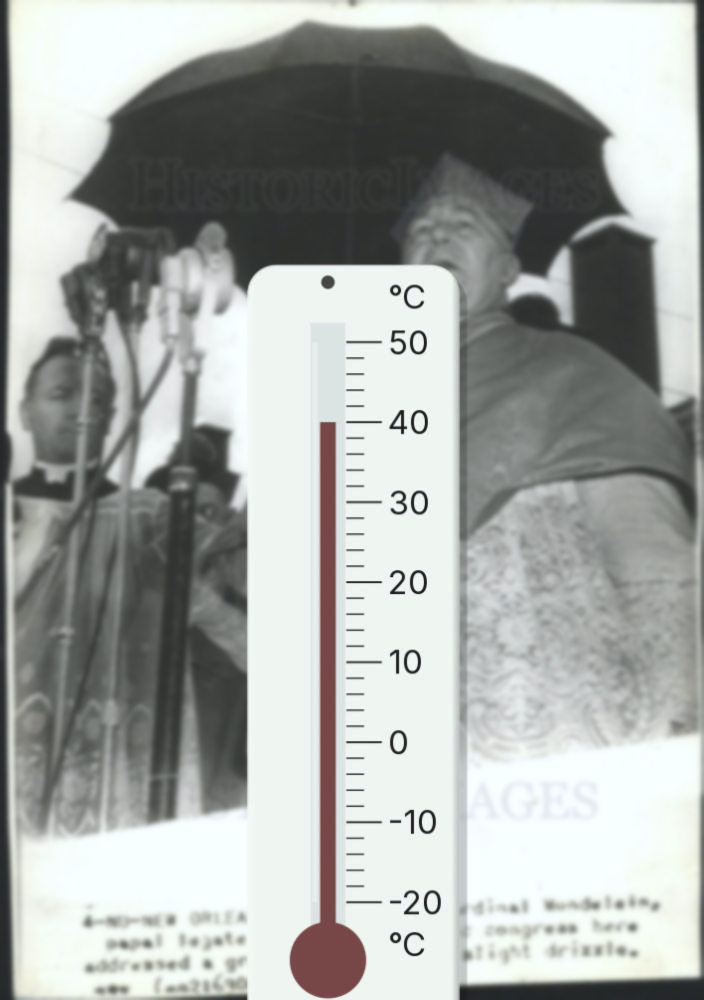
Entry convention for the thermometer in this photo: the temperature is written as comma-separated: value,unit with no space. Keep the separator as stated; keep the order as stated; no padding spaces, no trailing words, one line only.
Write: 40,°C
